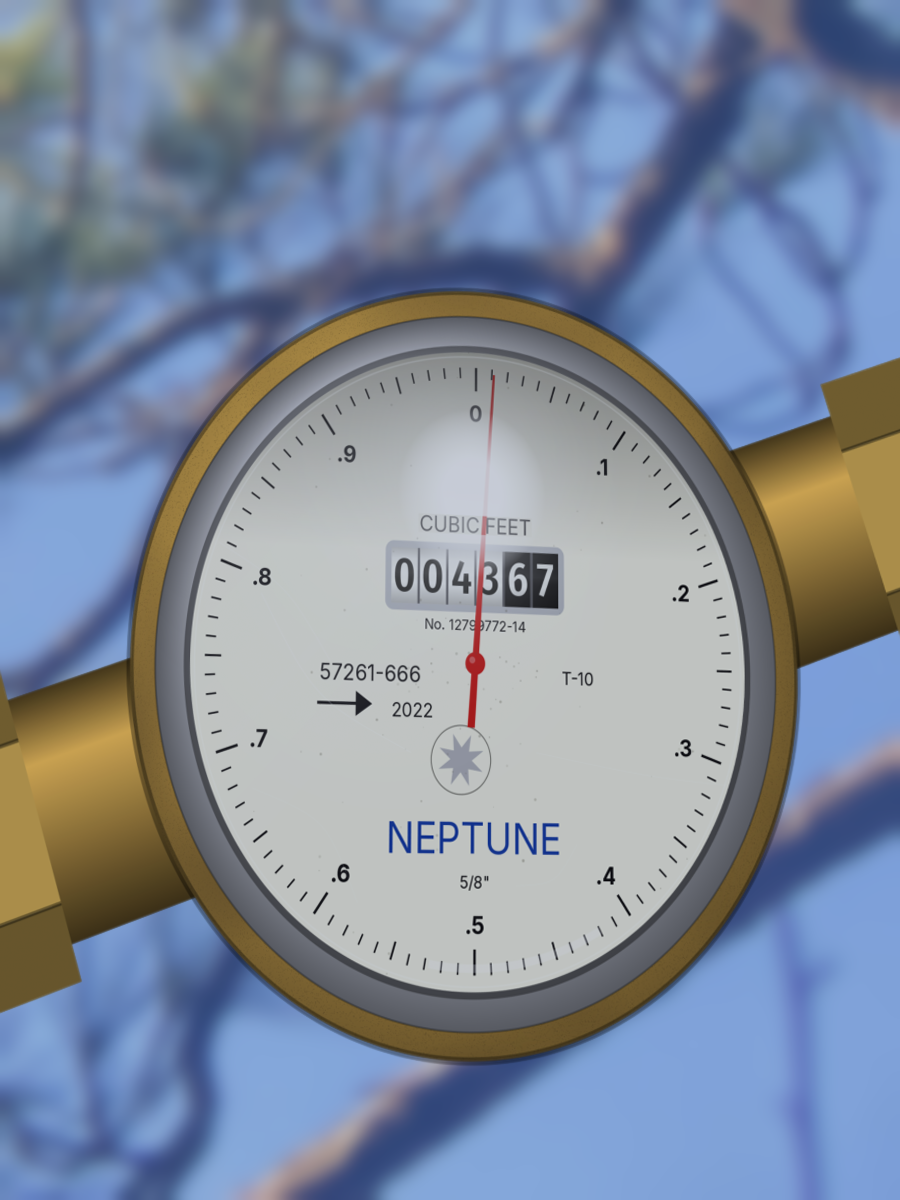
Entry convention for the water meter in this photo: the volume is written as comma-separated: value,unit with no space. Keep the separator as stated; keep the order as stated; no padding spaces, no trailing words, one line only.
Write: 4367.01,ft³
